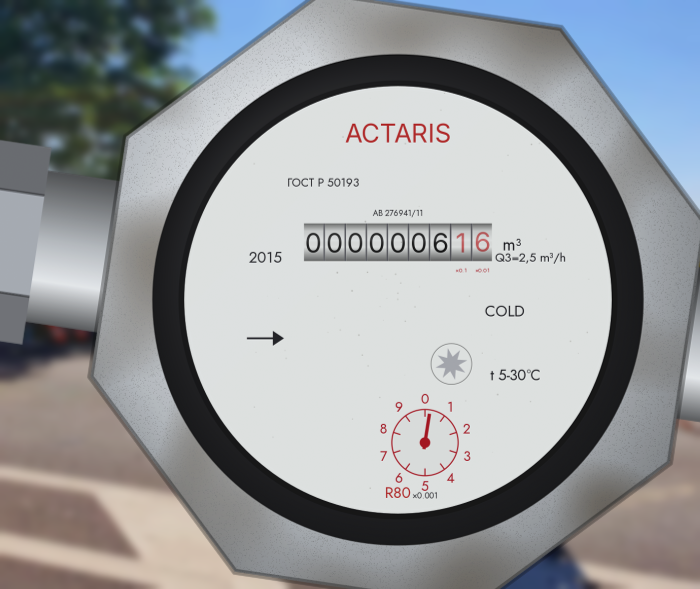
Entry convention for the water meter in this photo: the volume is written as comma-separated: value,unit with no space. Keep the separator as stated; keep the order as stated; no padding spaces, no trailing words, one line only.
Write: 6.160,m³
